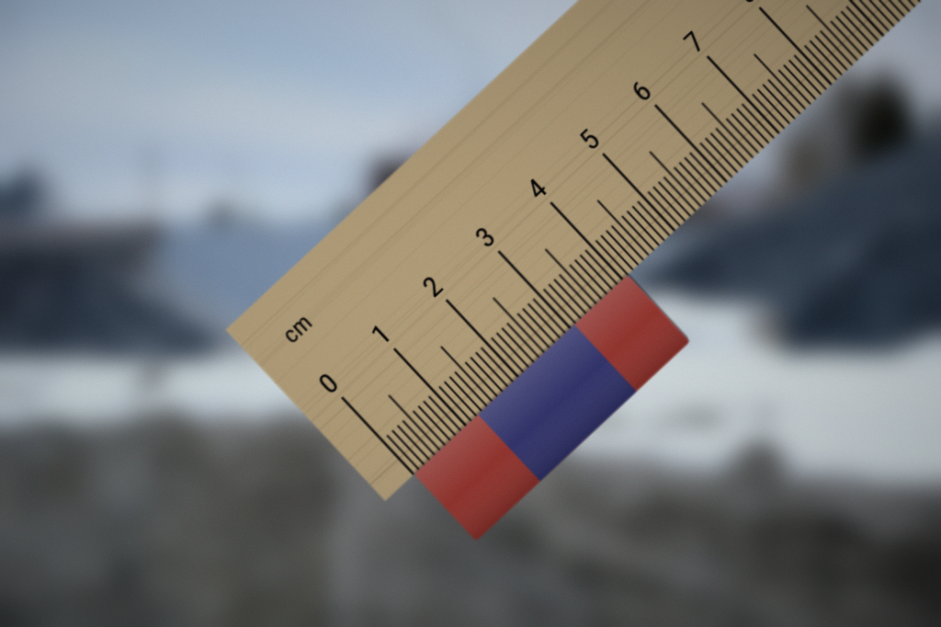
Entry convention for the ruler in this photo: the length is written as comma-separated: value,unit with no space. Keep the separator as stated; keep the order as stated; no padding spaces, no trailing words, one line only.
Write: 4.1,cm
